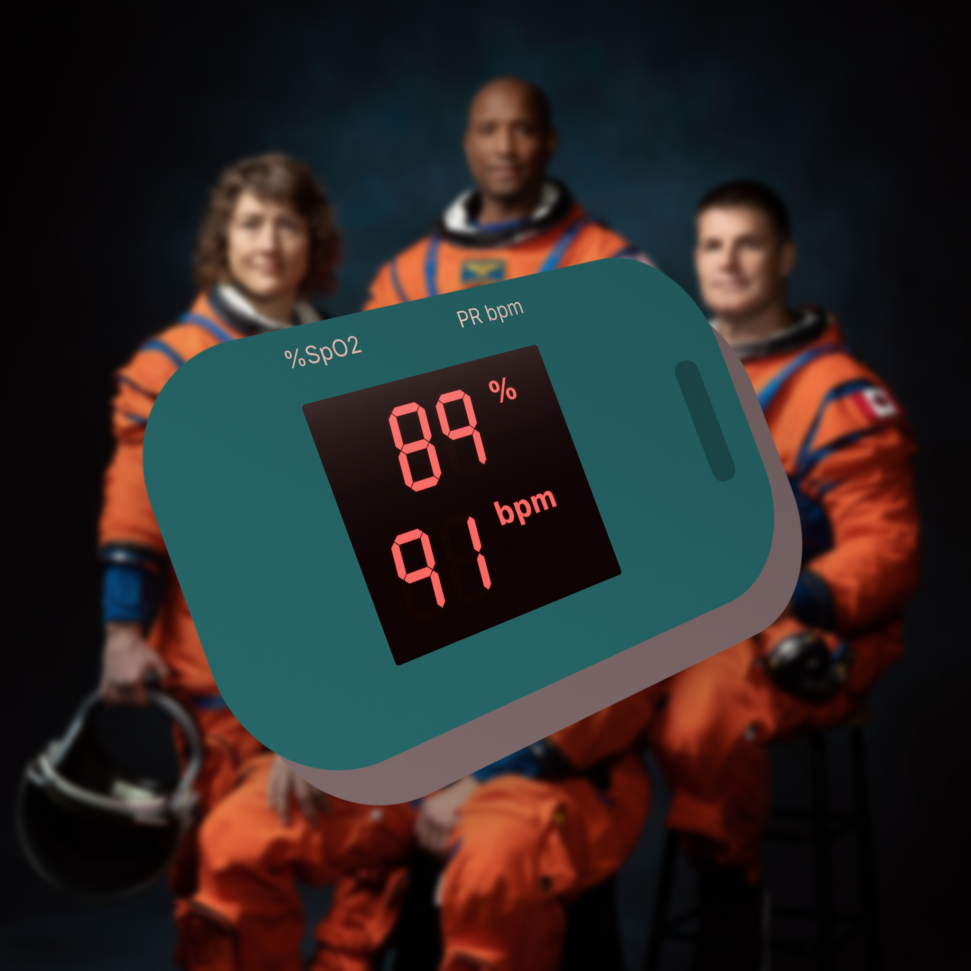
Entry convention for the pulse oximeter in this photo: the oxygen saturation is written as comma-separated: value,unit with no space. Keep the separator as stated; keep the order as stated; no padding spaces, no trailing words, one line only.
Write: 89,%
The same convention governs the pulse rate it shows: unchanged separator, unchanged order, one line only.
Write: 91,bpm
